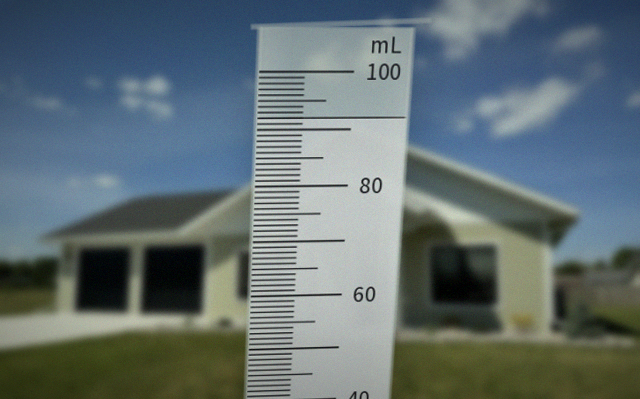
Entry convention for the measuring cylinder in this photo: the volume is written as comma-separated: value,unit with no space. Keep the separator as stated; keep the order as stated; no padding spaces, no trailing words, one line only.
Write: 92,mL
